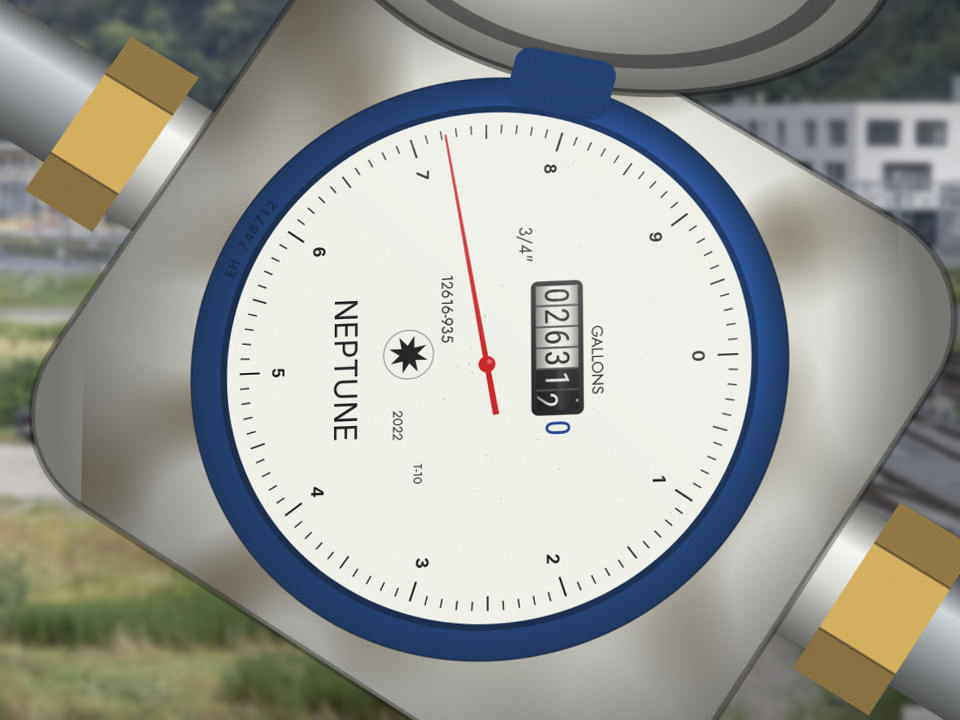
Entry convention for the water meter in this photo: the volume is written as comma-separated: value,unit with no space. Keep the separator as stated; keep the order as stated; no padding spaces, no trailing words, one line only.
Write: 263117.2,gal
